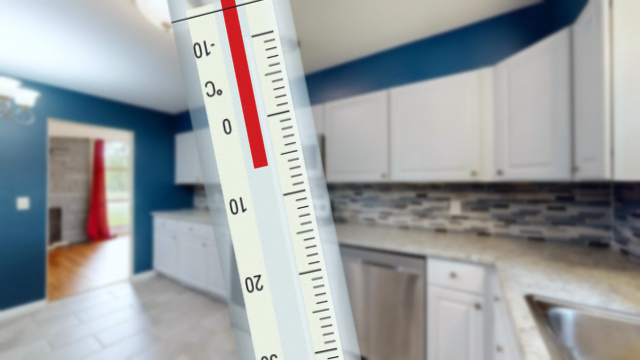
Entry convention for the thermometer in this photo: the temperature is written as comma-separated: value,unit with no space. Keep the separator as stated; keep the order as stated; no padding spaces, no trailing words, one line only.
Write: 6,°C
